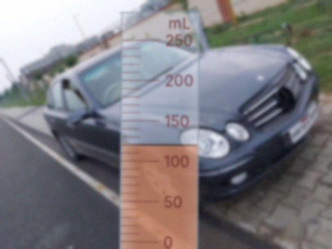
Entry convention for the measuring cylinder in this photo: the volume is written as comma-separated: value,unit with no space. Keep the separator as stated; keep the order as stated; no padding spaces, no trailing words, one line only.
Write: 120,mL
